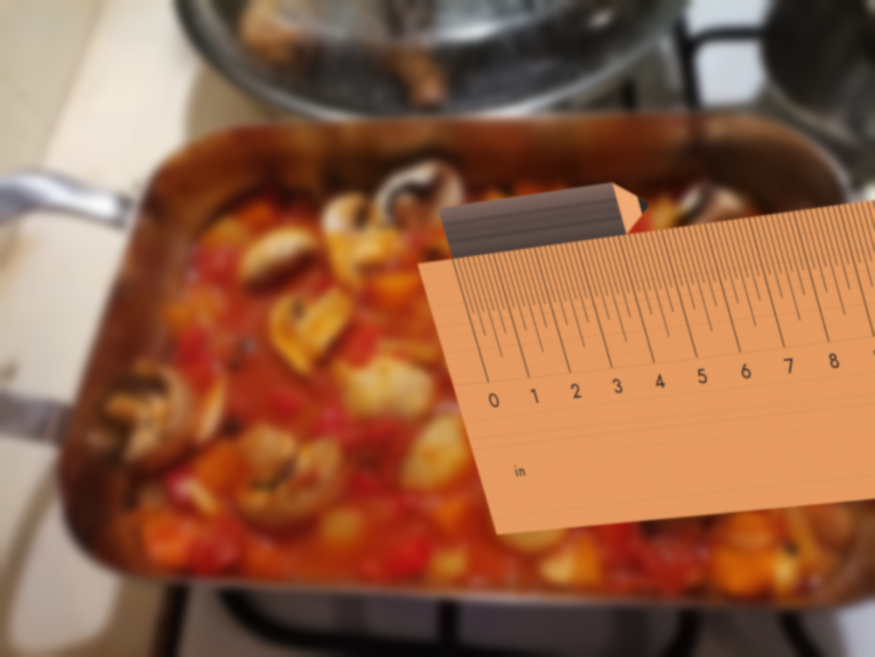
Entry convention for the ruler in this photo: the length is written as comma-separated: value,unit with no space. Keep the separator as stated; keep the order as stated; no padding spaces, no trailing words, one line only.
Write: 4.875,in
